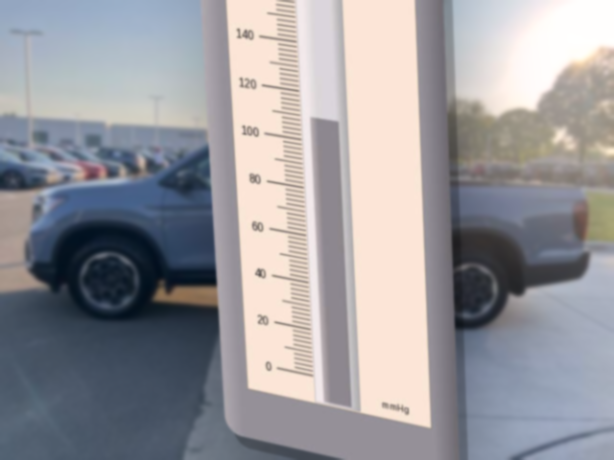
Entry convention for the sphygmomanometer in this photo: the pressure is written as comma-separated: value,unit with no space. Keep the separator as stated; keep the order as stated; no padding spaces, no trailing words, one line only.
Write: 110,mmHg
